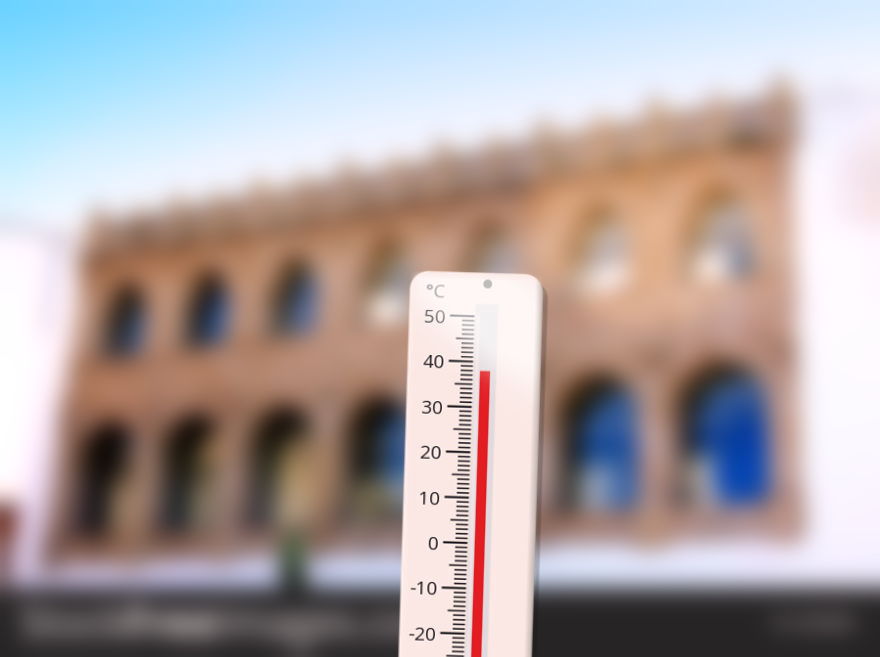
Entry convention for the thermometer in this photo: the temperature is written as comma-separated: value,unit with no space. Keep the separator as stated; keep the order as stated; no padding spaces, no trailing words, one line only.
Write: 38,°C
